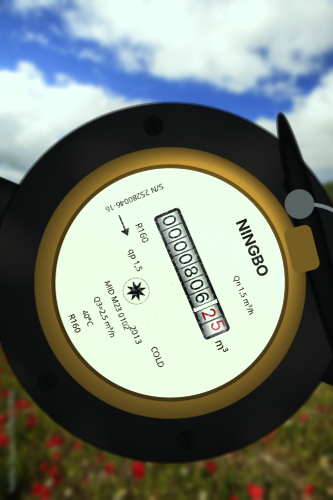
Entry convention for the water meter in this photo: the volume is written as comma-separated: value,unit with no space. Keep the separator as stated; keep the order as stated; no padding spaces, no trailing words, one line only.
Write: 806.25,m³
